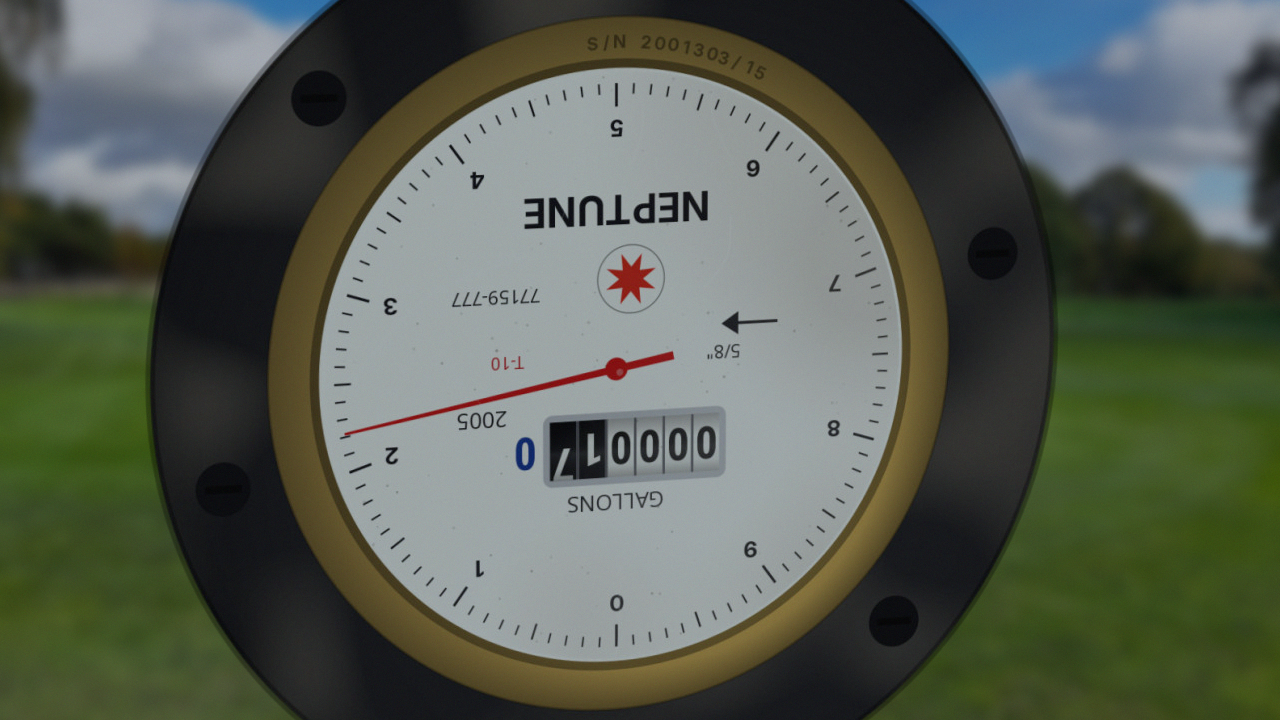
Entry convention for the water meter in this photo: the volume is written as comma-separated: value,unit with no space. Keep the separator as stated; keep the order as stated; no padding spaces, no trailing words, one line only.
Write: 172.2,gal
